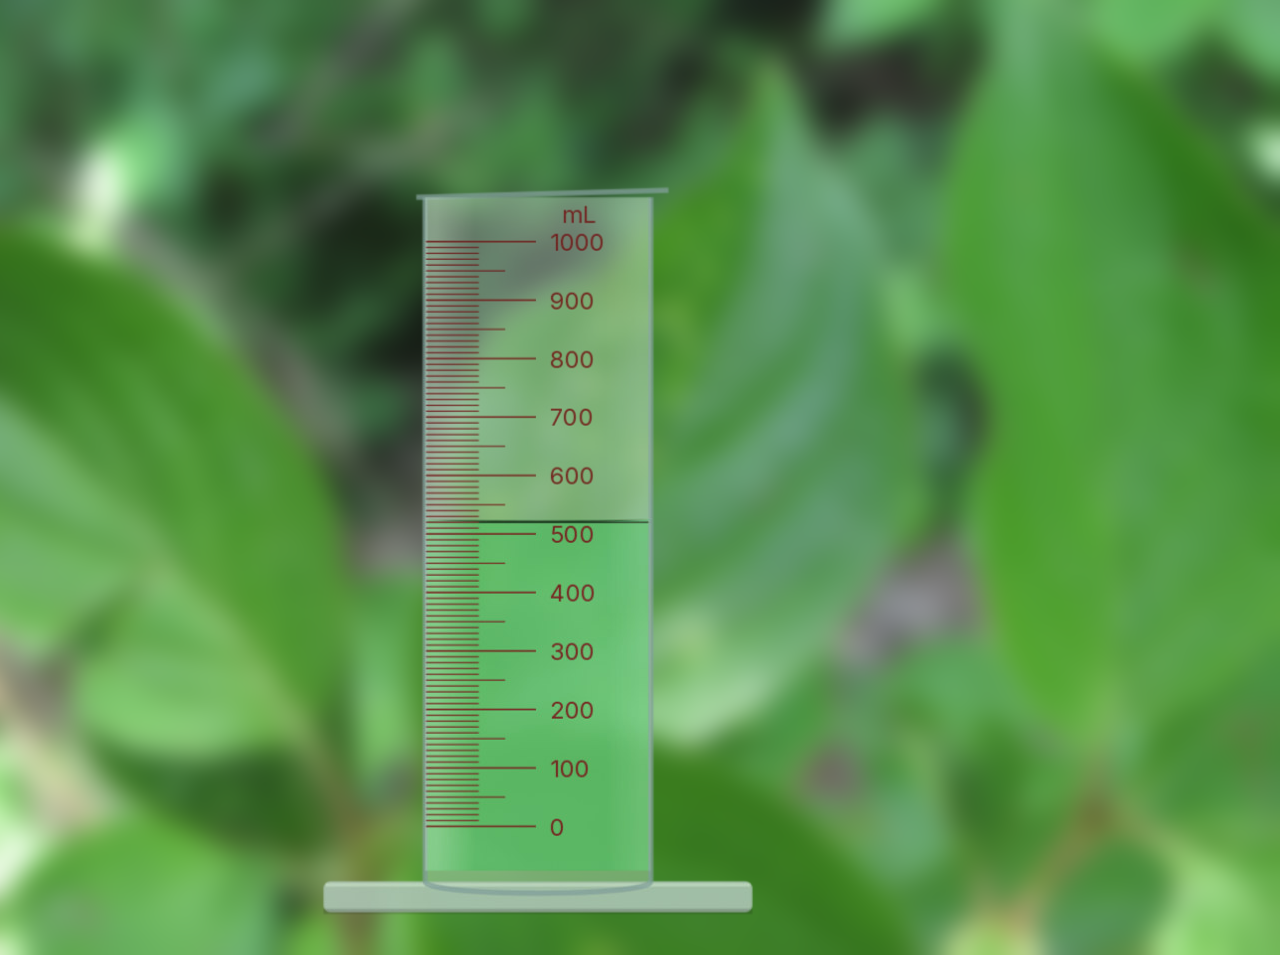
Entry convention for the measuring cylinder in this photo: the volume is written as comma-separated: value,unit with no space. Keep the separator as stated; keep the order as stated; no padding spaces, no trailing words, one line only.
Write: 520,mL
